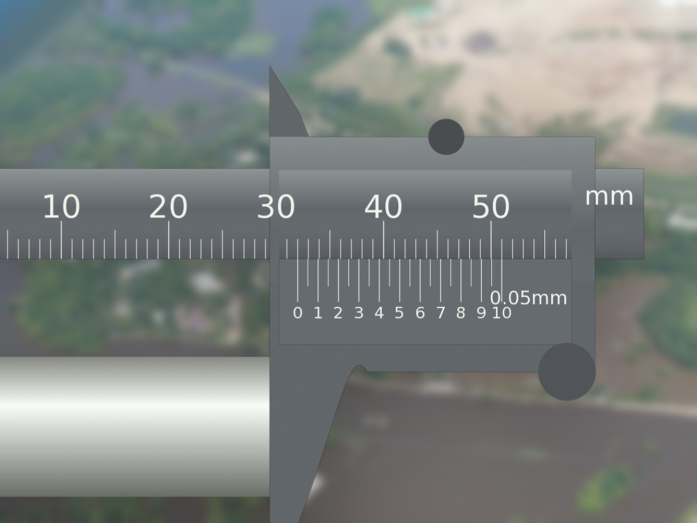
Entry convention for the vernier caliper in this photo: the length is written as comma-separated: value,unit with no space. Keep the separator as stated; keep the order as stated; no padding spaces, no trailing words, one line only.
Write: 32.0,mm
